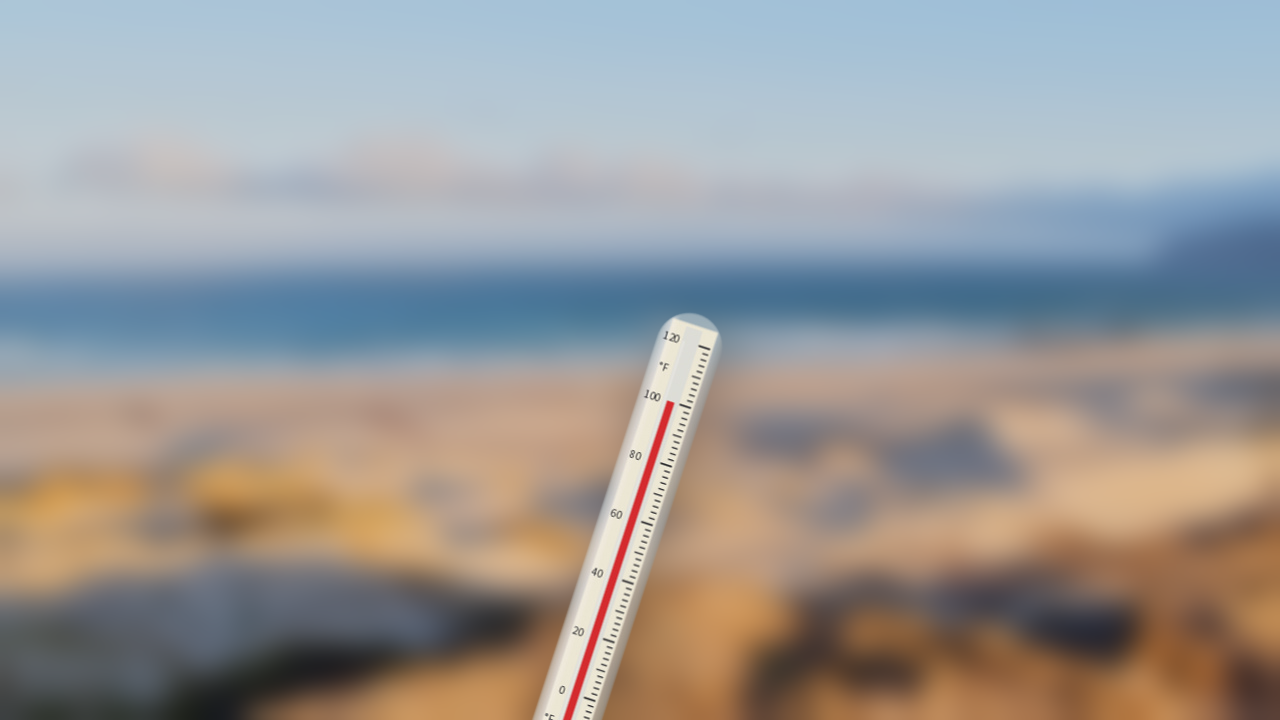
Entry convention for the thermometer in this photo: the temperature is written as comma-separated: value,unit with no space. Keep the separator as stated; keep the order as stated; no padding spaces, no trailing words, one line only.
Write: 100,°F
